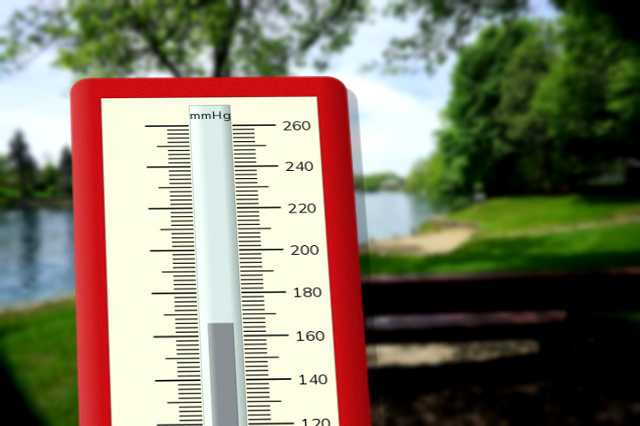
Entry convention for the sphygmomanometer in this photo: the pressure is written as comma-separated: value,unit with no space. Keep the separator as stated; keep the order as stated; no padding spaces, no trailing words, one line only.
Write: 166,mmHg
